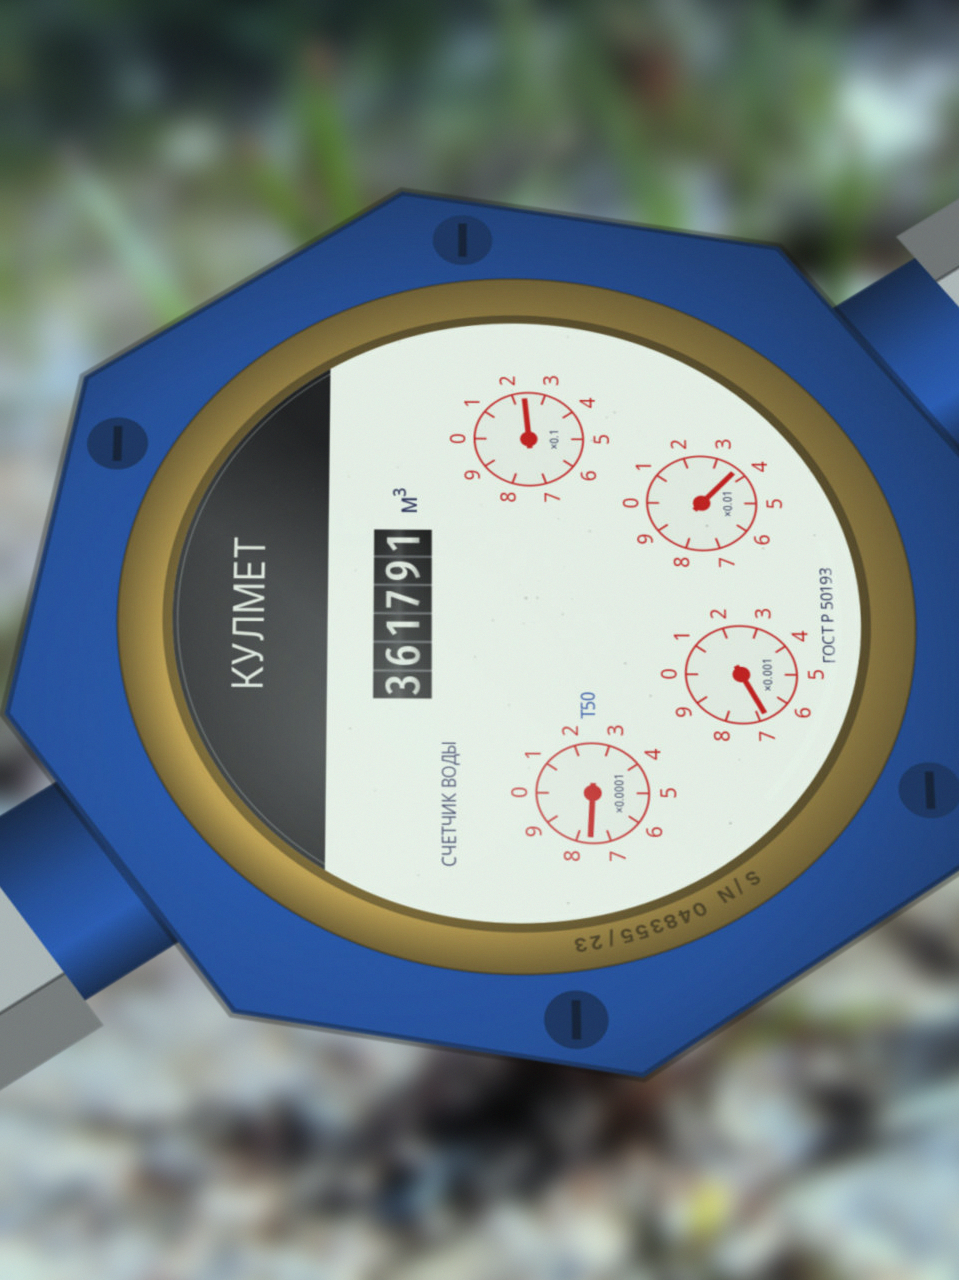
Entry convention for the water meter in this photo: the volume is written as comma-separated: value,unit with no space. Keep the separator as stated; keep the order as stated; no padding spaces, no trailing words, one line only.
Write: 361791.2367,m³
